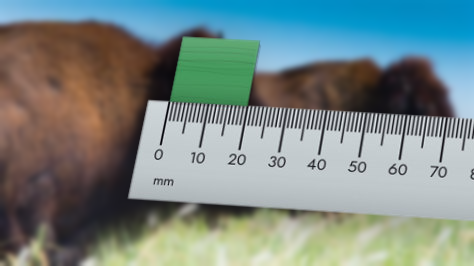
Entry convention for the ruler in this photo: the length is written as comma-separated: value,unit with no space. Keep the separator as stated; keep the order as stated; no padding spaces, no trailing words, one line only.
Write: 20,mm
